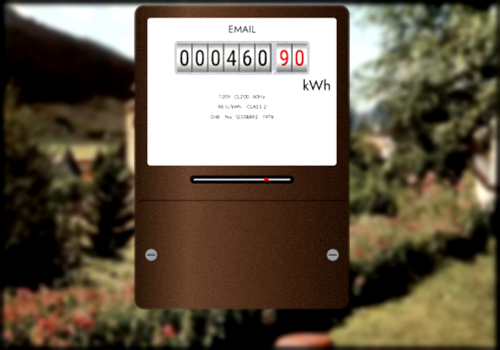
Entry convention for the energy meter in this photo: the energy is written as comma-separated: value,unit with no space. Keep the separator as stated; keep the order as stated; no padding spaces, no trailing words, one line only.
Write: 460.90,kWh
